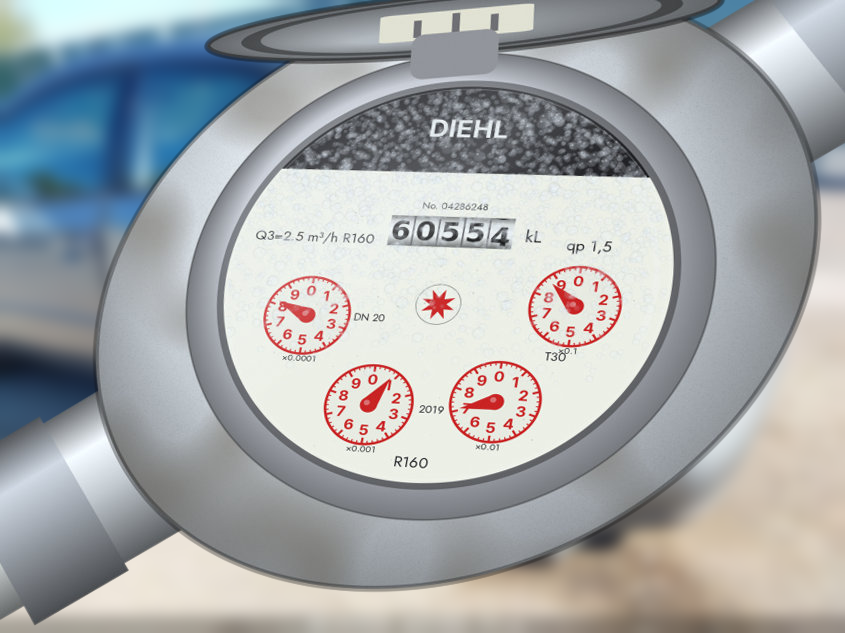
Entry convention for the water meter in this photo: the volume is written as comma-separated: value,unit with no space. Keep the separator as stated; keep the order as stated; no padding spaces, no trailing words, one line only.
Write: 60553.8708,kL
